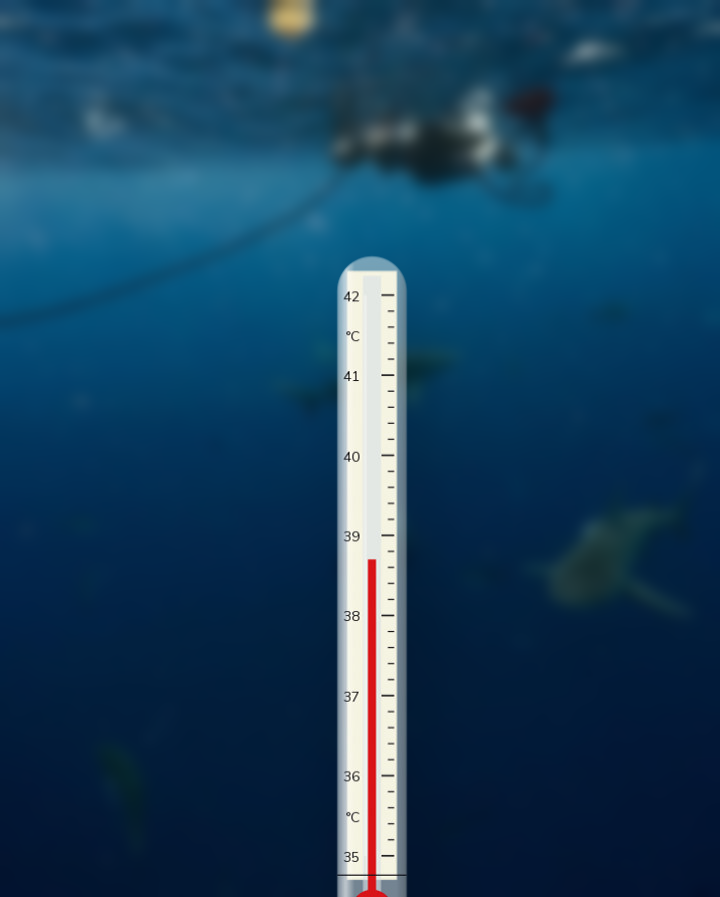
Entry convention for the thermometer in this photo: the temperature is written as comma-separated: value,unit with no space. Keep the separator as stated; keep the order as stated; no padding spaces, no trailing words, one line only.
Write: 38.7,°C
